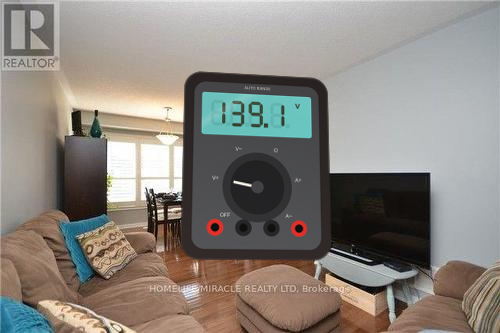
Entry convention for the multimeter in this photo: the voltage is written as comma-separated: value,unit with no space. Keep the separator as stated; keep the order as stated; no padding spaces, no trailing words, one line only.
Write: 139.1,V
